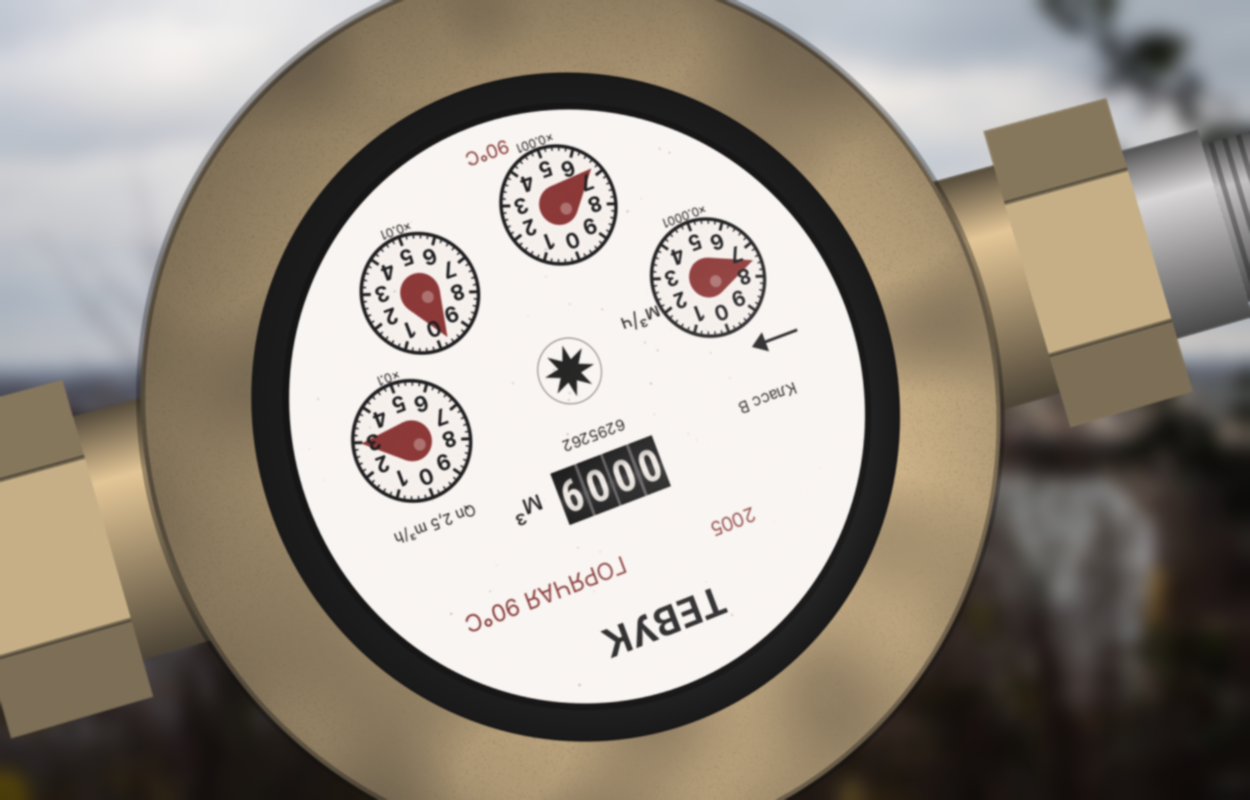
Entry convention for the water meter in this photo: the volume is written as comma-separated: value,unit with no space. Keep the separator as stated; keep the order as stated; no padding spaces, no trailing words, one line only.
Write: 9.2967,m³
